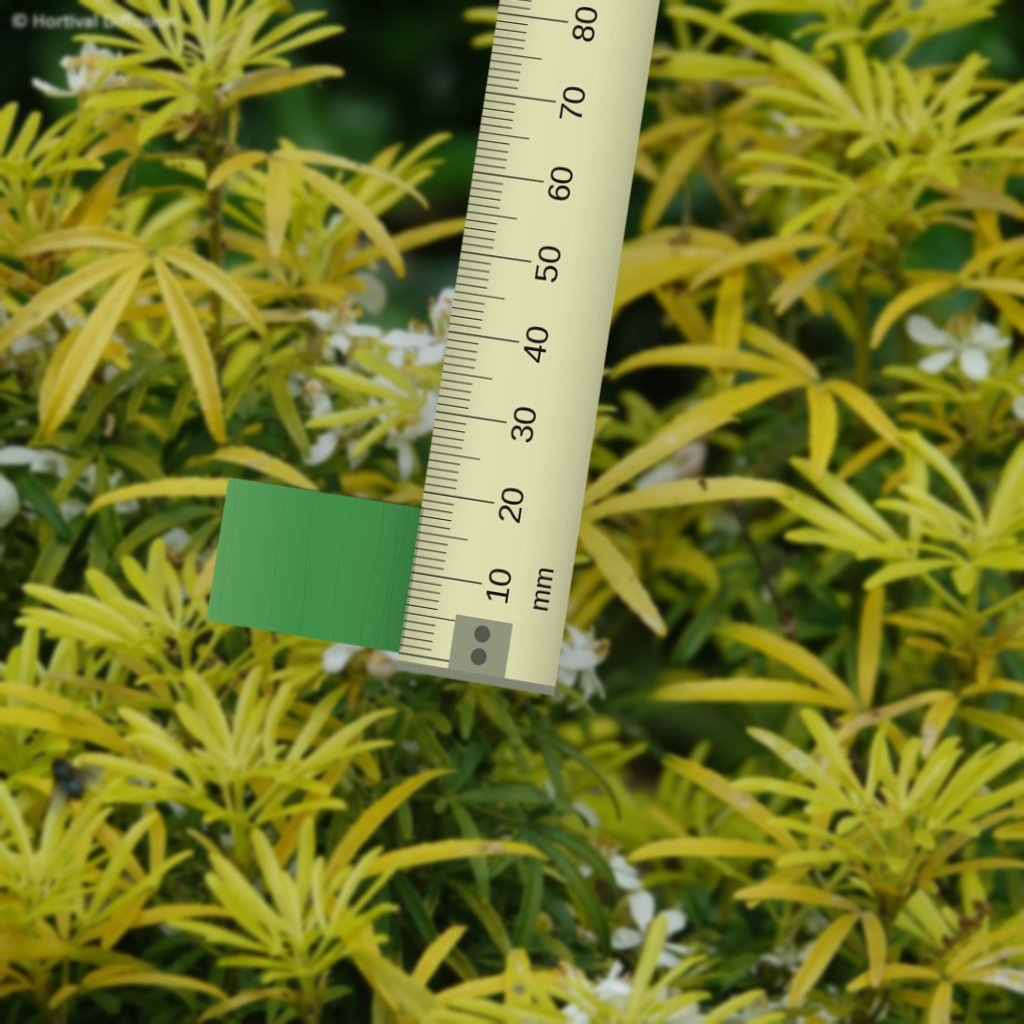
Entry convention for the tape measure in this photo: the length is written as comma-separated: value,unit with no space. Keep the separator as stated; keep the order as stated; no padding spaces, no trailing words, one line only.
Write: 18,mm
